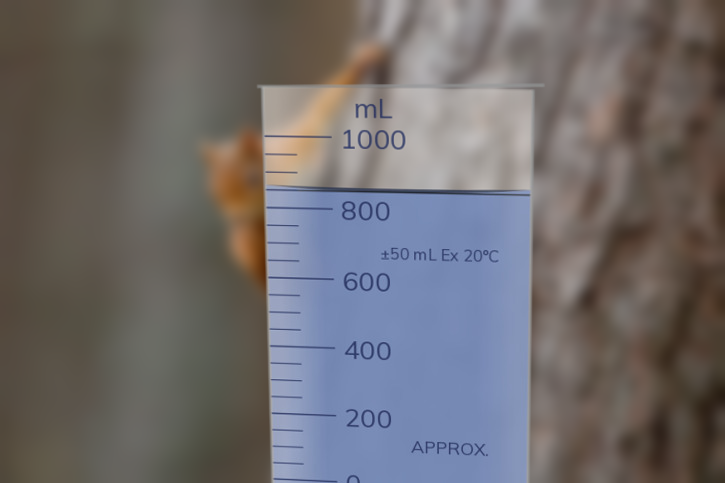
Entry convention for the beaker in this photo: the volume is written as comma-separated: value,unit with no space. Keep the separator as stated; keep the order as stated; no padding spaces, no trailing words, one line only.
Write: 850,mL
